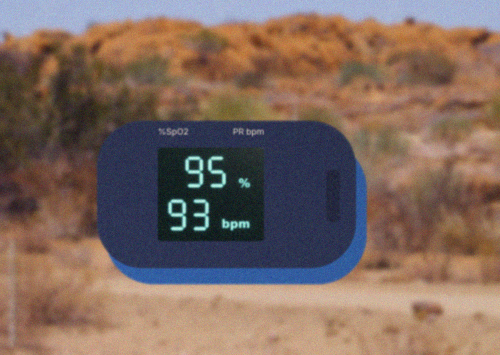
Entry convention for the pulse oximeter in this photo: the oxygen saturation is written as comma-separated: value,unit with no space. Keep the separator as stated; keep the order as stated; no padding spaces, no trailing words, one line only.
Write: 95,%
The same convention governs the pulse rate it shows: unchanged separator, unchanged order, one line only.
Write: 93,bpm
